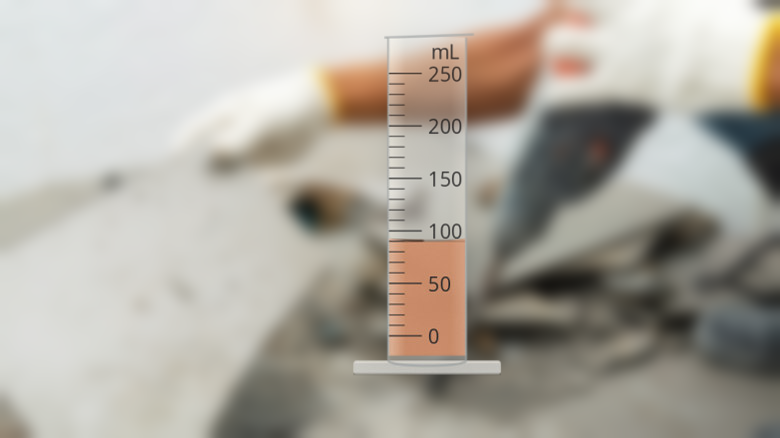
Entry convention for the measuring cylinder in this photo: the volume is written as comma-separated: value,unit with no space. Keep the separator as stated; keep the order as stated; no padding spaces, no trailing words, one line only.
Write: 90,mL
